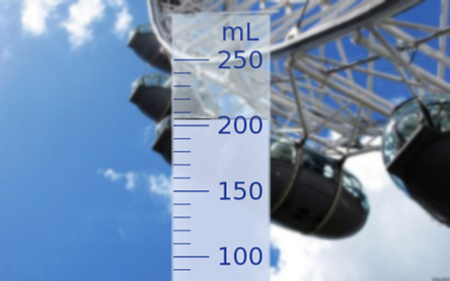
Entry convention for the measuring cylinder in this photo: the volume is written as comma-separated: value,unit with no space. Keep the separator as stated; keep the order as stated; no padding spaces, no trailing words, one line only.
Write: 205,mL
